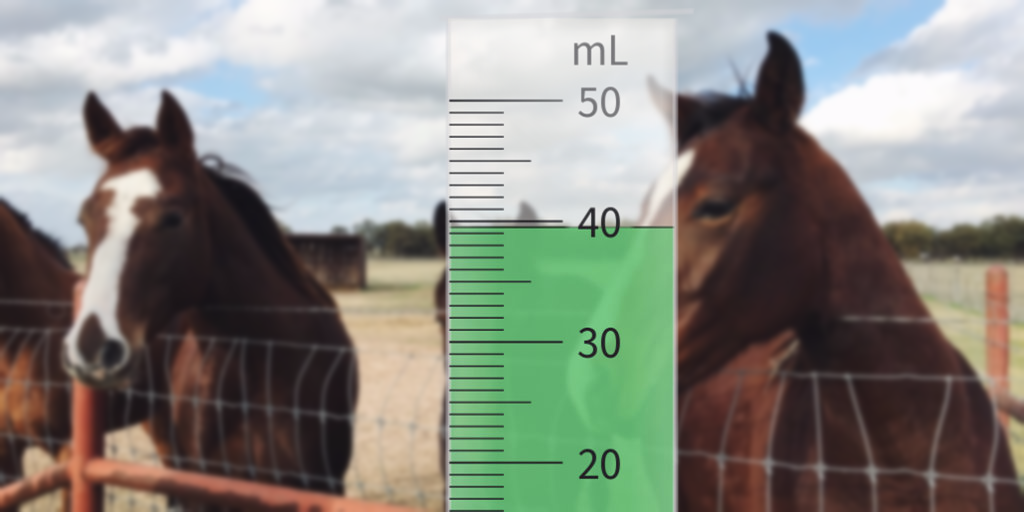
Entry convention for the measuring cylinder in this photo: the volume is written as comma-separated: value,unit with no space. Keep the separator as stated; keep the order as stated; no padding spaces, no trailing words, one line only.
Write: 39.5,mL
